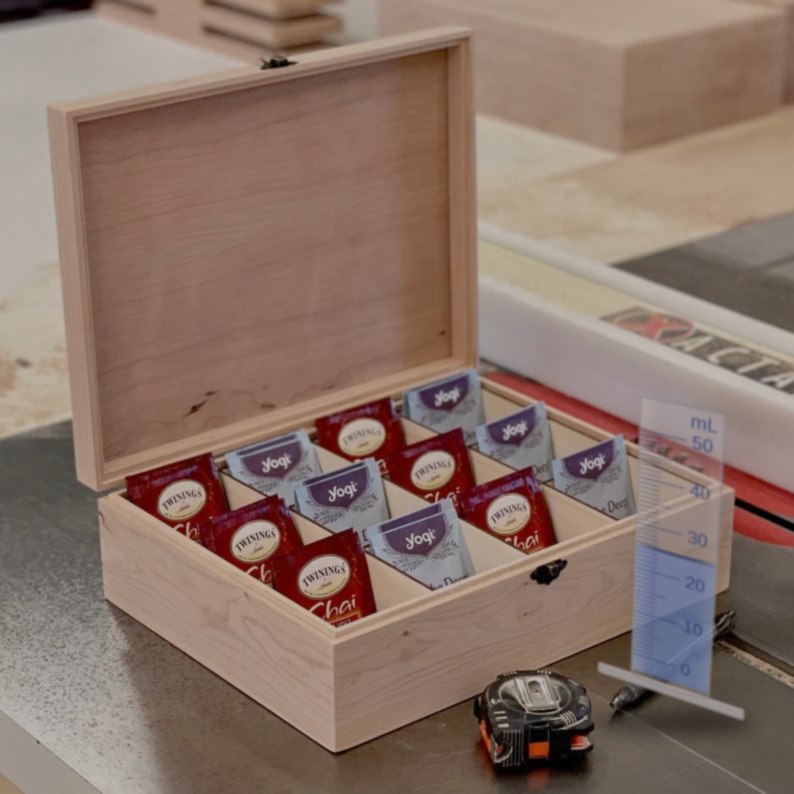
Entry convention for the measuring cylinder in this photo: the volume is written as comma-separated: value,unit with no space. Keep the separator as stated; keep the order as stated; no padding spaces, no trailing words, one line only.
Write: 25,mL
